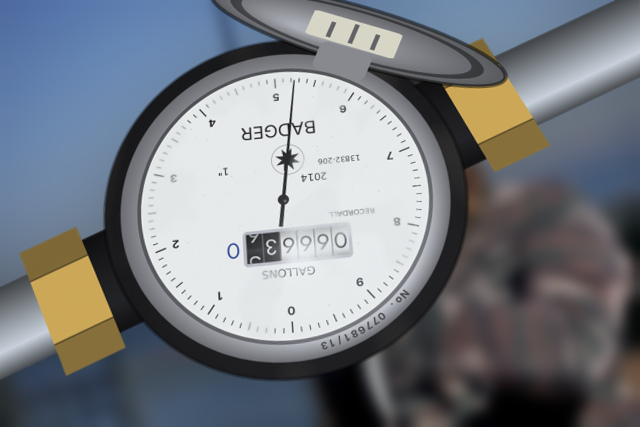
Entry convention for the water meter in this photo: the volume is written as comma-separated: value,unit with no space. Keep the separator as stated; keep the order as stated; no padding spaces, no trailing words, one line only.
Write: 666355.2,gal
